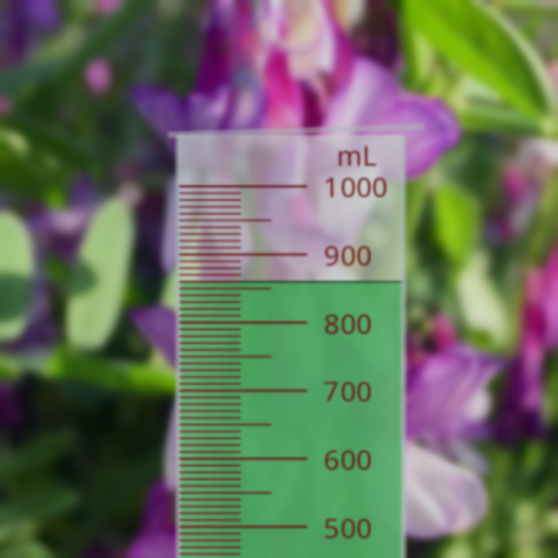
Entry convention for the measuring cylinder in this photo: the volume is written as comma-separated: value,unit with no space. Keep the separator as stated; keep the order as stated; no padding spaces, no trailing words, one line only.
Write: 860,mL
